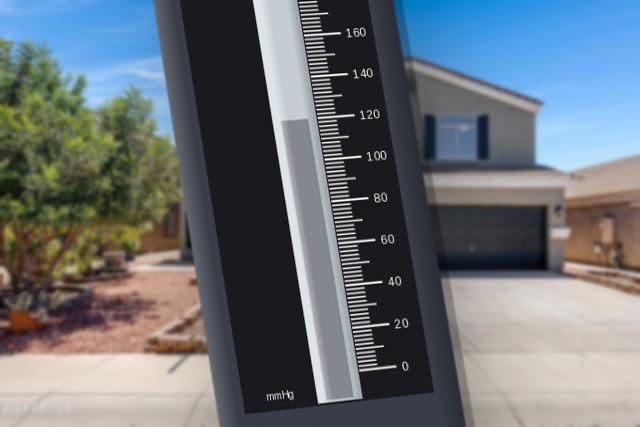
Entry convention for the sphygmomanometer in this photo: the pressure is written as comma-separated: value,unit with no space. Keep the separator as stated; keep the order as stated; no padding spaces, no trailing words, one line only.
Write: 120,mmHg
